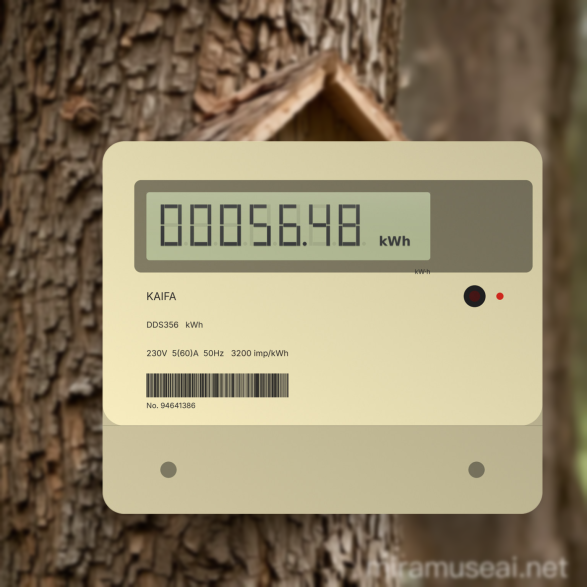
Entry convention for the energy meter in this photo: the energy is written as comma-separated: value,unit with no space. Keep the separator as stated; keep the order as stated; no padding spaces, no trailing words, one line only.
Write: 56.48,kWh
